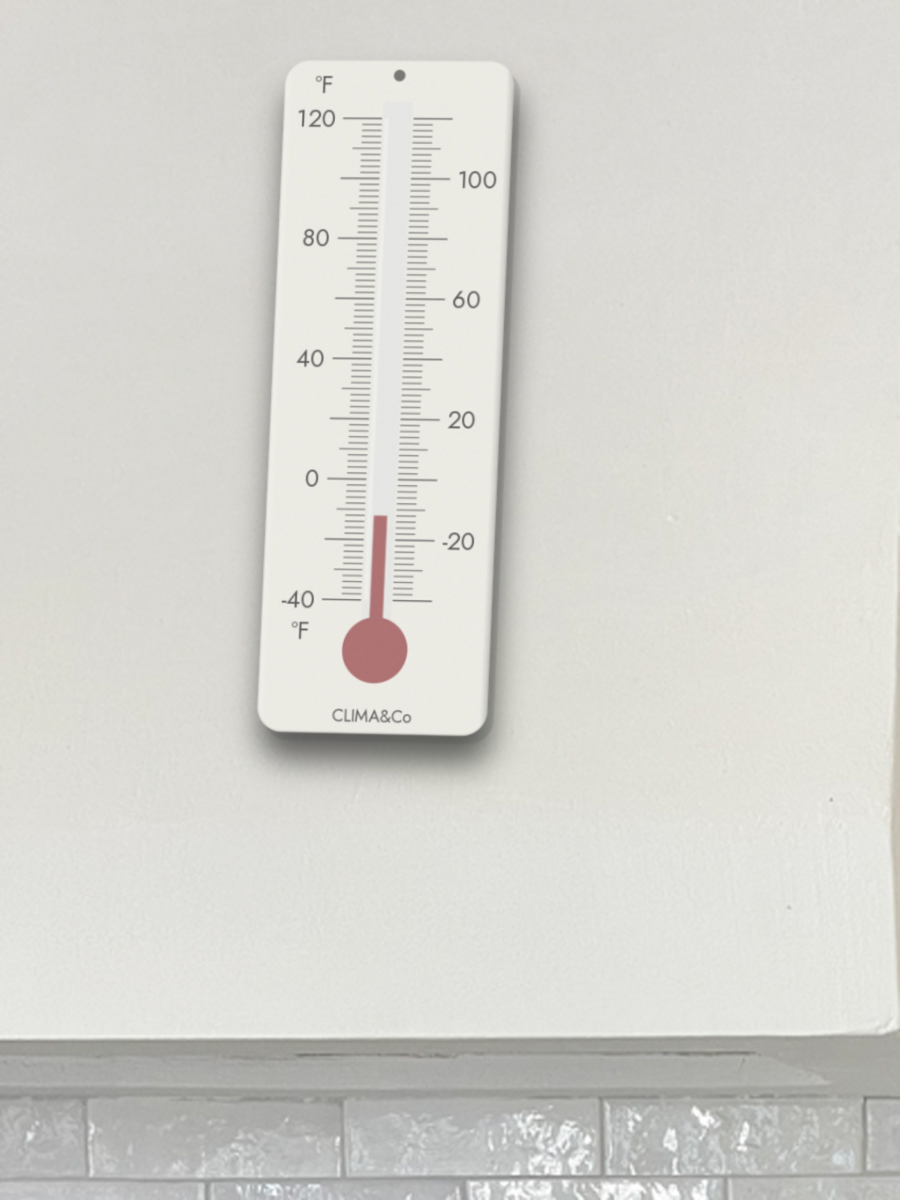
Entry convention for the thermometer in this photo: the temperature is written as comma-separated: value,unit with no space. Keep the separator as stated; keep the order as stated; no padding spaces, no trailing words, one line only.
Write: -12,°F
